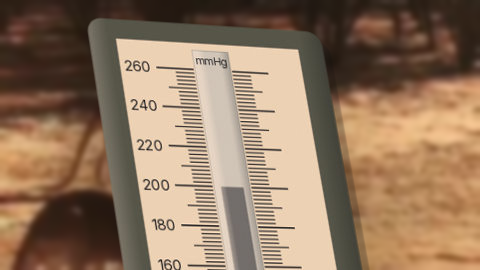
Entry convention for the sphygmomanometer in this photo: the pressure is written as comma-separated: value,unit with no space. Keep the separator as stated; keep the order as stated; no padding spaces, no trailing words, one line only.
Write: 200,mmHg
